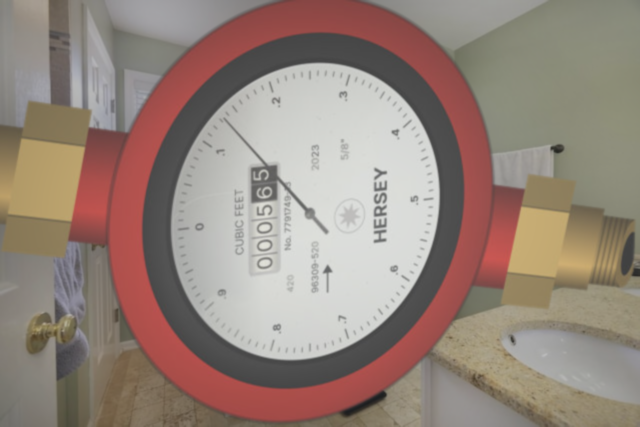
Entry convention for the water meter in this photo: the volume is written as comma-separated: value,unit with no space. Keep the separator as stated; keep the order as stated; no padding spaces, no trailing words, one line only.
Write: 565.13,ft³
